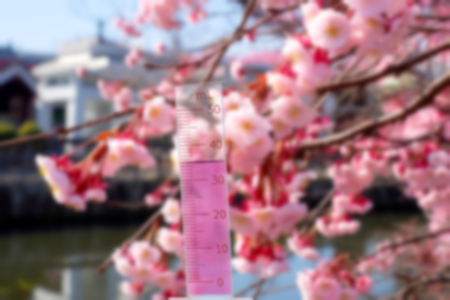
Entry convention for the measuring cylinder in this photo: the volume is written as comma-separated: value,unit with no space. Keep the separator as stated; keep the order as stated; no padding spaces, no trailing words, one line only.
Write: 35,mL
